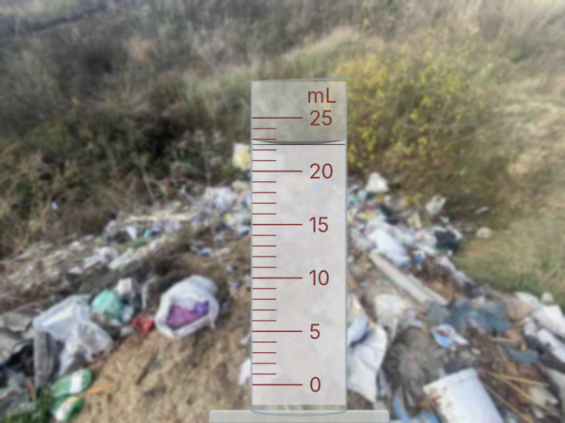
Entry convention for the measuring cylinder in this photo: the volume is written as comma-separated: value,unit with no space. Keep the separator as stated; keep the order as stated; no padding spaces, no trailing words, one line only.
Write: 22.5,mL
